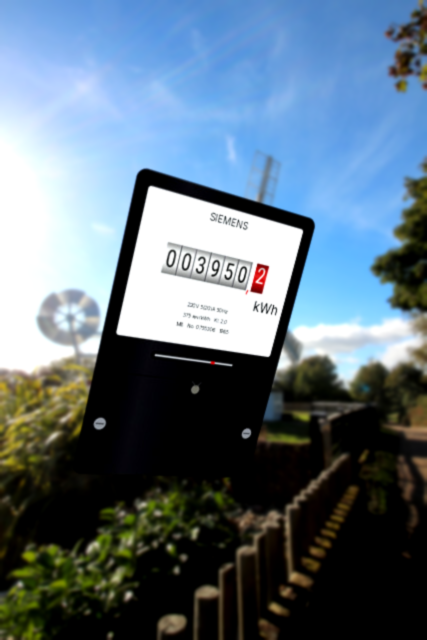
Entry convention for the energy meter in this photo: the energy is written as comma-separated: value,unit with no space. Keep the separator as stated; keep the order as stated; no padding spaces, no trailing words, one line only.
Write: 3950.2,kWh
